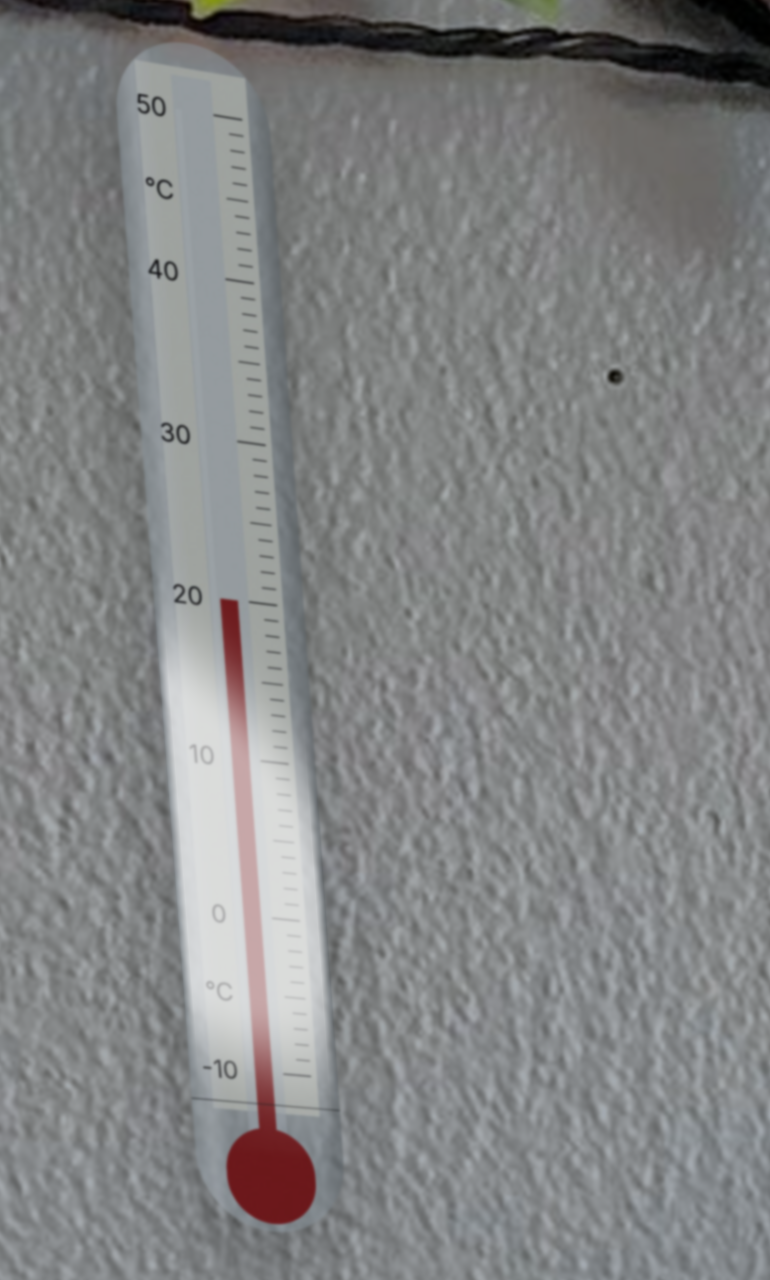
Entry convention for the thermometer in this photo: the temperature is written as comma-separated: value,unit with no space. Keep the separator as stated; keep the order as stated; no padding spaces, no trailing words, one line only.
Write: 20,°C
